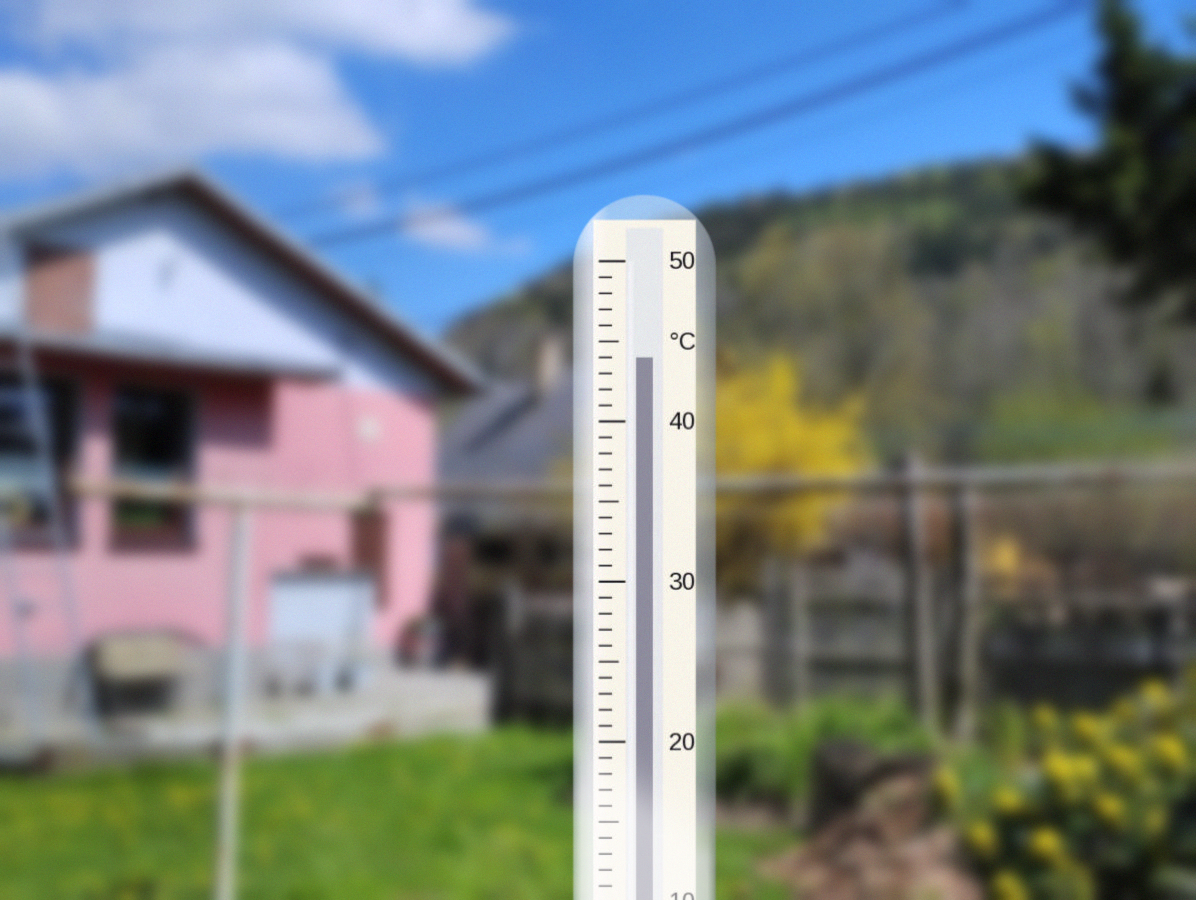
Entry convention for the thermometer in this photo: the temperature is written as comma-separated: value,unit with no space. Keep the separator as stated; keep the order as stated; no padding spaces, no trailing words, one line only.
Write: 44,°C
